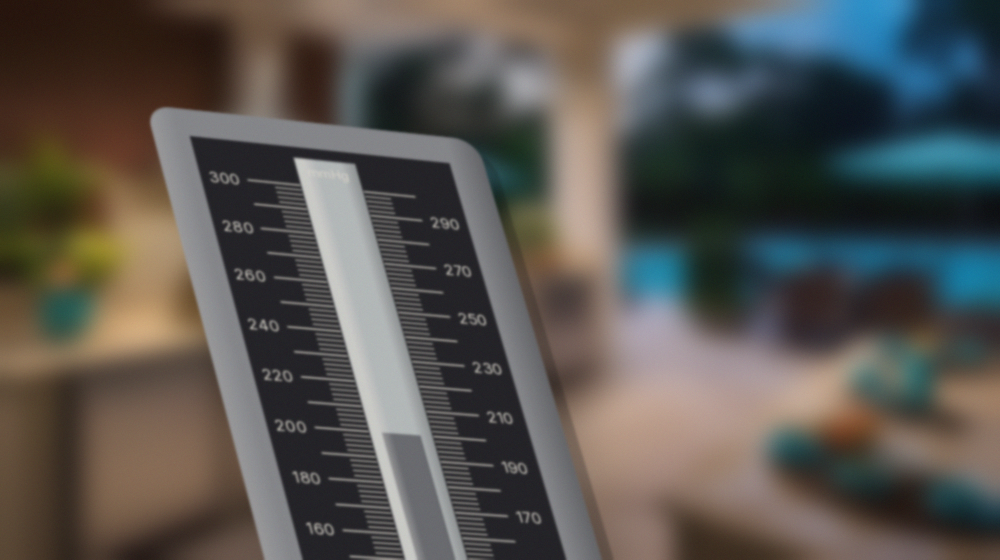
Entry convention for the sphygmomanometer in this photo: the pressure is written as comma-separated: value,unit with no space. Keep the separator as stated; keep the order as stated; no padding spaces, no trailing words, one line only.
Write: 200,mmHg
